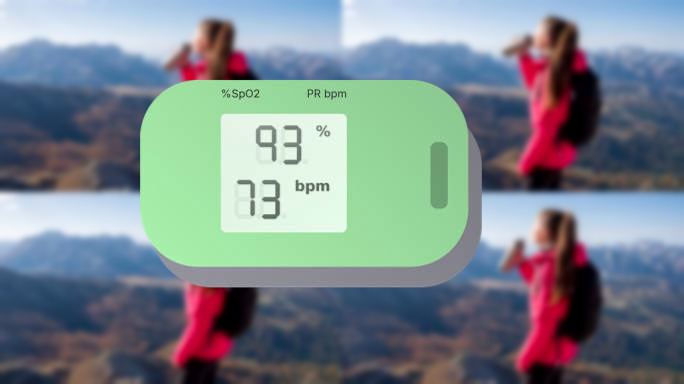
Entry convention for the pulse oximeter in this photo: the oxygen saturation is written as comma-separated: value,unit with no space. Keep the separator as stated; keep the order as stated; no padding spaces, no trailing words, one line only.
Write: 93,%
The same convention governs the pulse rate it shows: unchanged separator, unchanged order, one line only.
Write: 73,bpm
